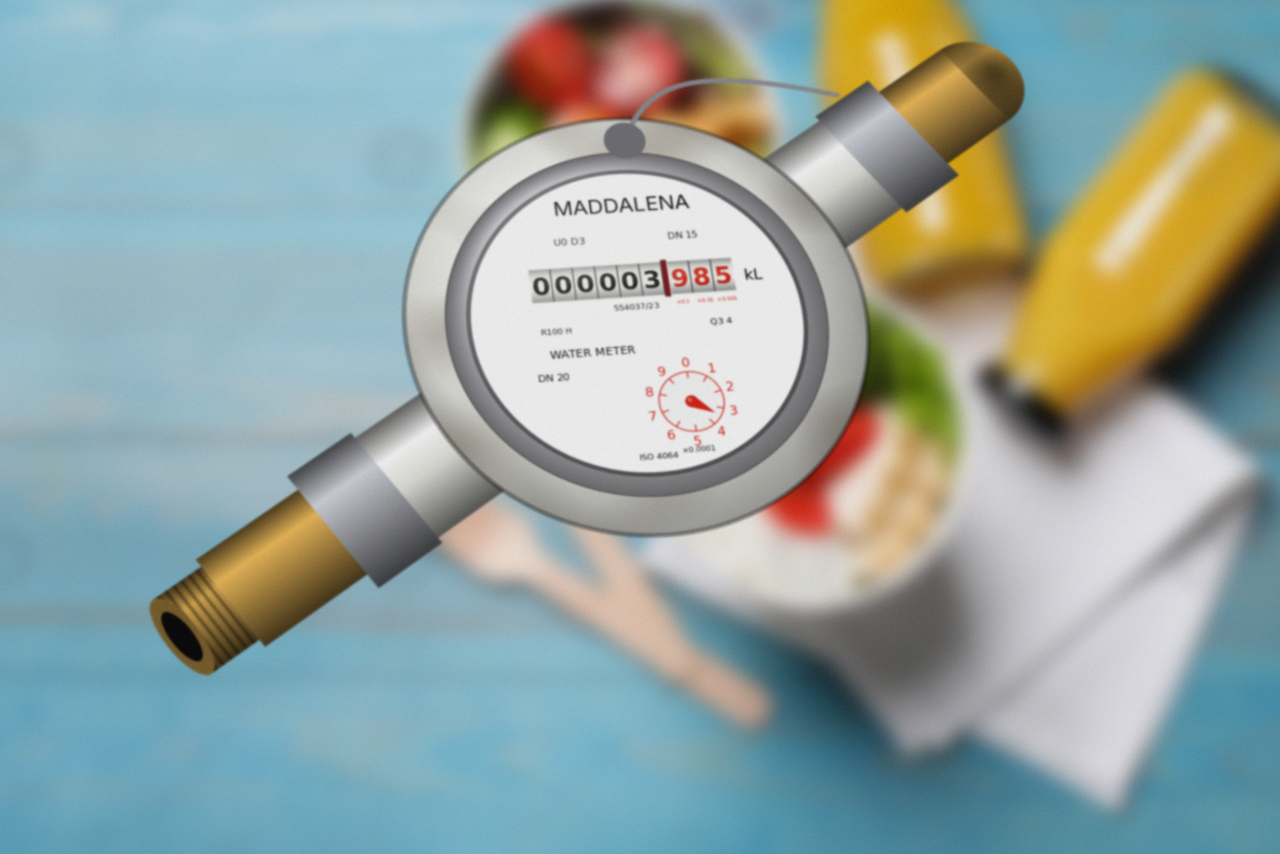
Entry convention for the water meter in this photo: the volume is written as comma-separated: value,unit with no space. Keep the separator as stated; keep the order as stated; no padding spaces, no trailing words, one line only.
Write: 3.9853,kL
